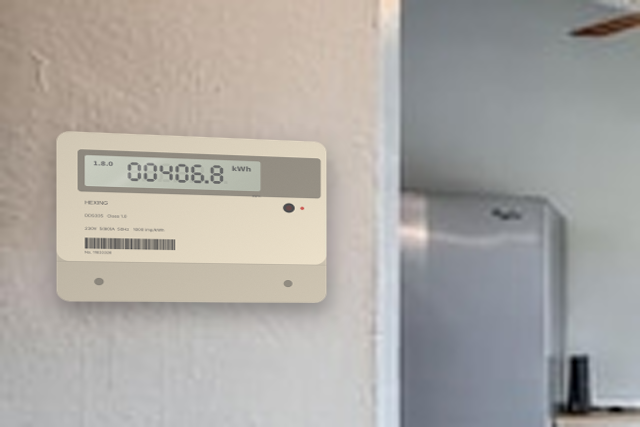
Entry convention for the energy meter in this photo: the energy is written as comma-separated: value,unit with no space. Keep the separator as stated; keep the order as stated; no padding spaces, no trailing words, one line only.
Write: 406.8,kWh
